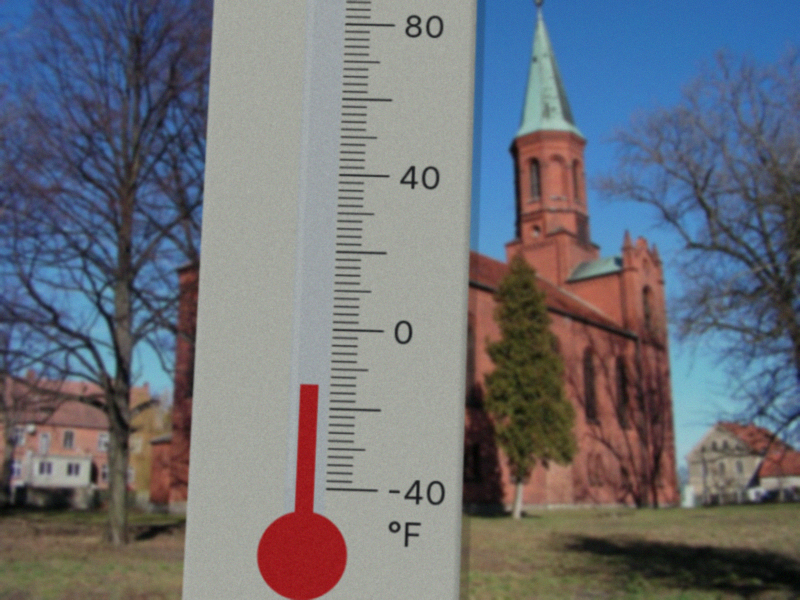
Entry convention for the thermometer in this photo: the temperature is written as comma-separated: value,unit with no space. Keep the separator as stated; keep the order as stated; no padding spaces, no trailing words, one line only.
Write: -14,°F
